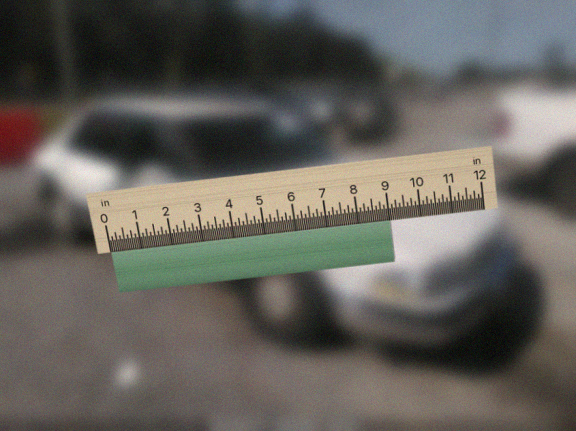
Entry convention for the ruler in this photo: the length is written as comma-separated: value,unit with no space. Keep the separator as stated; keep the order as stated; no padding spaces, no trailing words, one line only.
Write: 9,in
